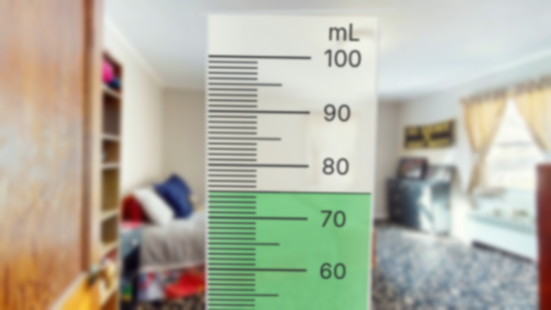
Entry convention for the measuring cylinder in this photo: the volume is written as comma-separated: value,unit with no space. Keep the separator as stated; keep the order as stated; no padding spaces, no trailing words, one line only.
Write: 75,mL
